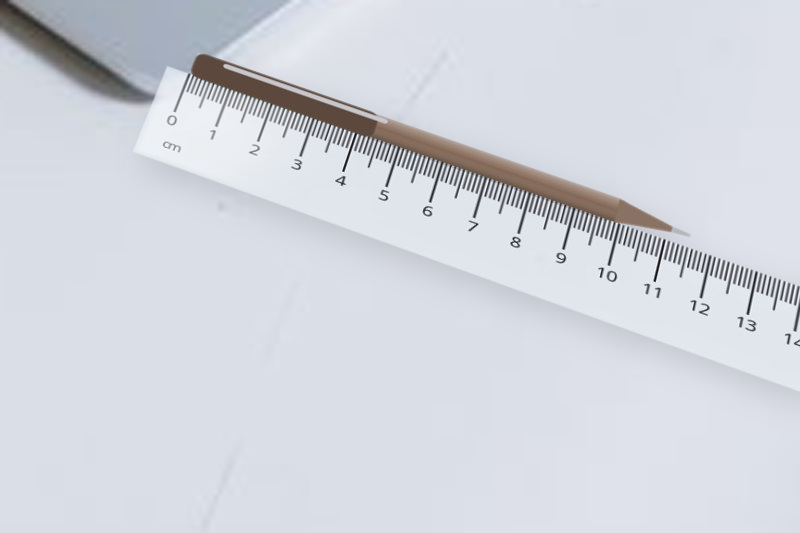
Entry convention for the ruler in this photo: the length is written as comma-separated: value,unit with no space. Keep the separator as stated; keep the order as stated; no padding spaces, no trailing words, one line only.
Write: 11.5,cm
